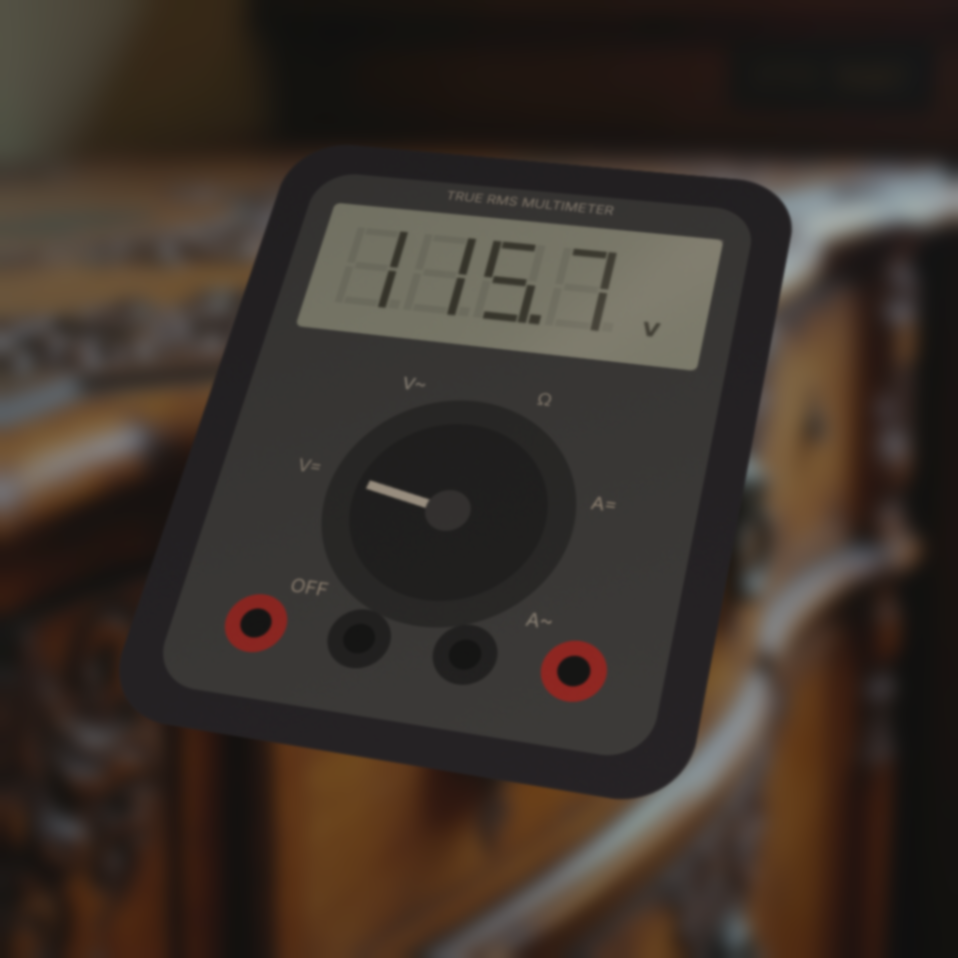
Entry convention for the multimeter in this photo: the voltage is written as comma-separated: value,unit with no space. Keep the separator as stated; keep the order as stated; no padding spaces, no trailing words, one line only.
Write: 115.7,V
